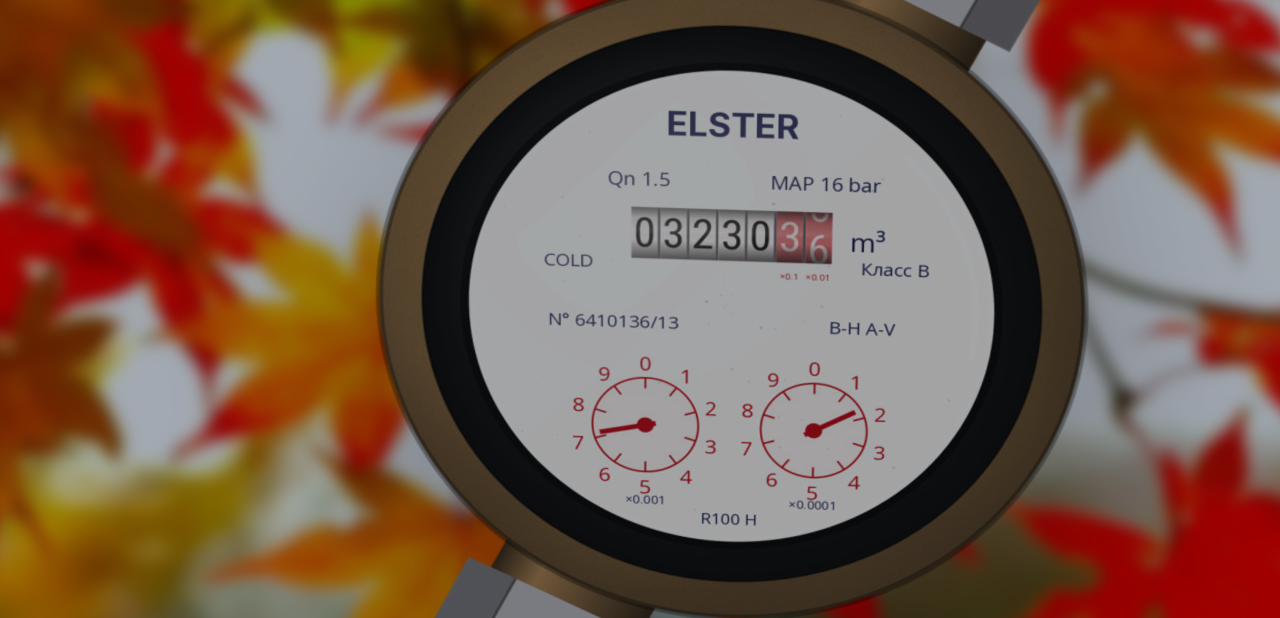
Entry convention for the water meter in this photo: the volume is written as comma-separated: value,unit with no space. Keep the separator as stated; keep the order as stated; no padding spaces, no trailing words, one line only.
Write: 3230.3571,m³
